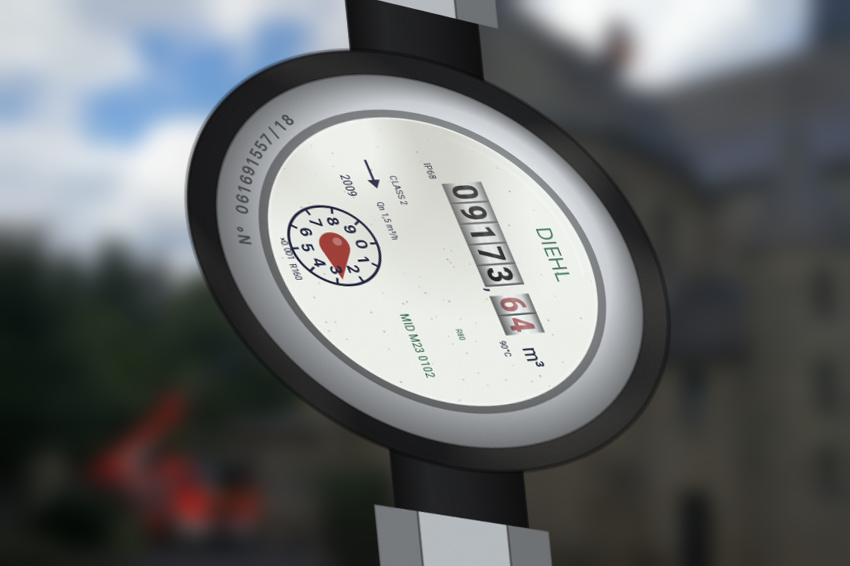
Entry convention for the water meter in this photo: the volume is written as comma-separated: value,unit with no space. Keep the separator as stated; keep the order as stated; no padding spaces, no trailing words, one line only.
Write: 9173.642,m³
